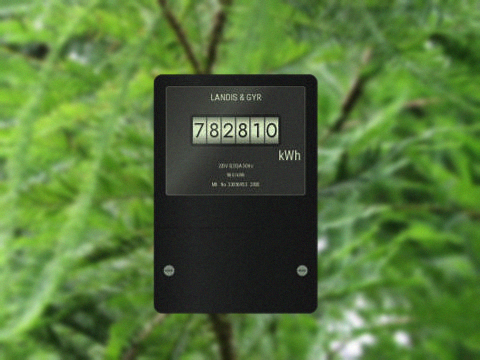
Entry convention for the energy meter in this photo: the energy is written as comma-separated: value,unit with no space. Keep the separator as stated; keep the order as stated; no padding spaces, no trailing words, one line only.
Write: 782810,kWh
